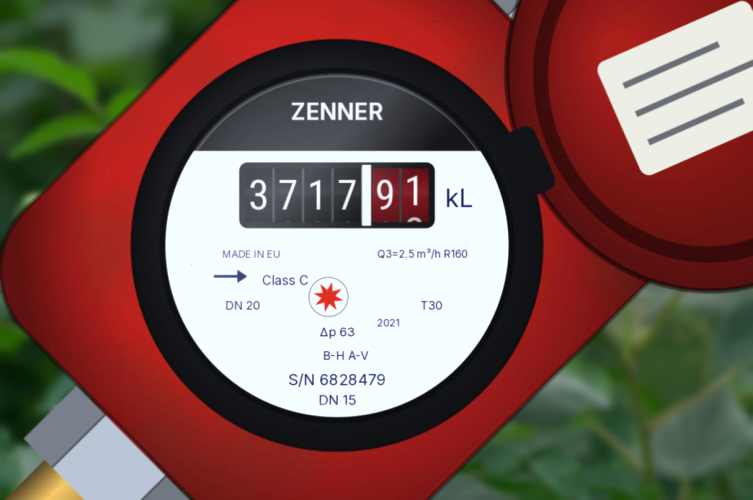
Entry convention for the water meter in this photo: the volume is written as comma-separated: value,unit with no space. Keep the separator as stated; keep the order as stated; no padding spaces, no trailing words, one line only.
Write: 3717.91,kL
